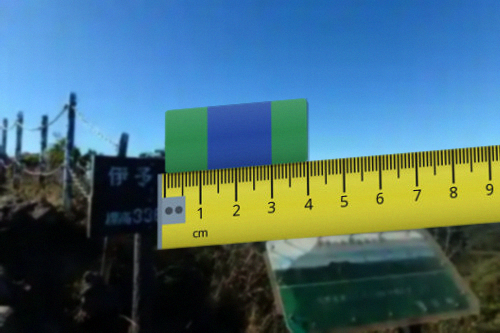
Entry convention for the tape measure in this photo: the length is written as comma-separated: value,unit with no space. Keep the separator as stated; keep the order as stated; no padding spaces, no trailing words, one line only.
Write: 4,cm
